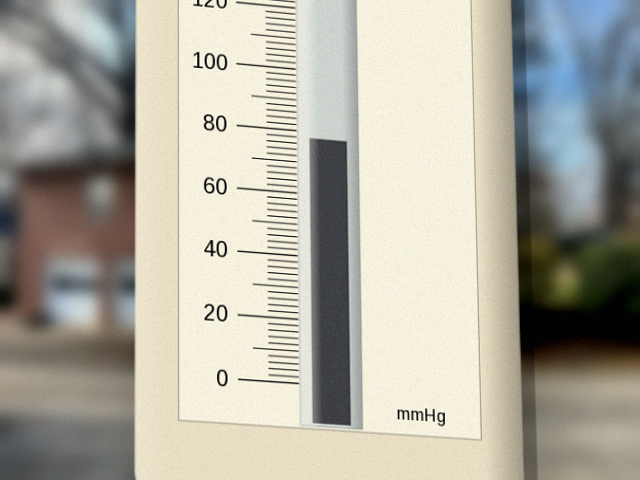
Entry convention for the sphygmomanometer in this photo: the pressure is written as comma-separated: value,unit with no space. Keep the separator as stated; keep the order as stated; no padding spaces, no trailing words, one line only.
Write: 78,mmHg
